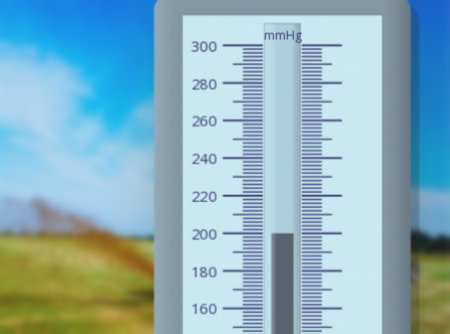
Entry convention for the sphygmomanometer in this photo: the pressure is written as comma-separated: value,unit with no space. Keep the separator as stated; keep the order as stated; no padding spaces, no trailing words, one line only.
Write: 200,mmHg
